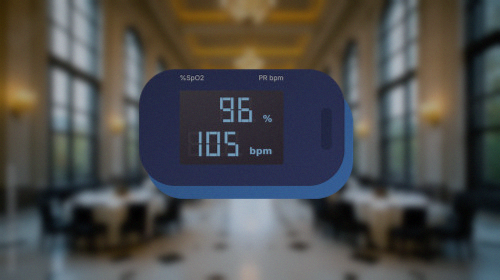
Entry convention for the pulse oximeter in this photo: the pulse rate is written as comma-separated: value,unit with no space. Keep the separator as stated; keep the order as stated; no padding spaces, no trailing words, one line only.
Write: 105,bpm
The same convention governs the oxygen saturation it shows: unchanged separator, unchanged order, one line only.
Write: 96,%
